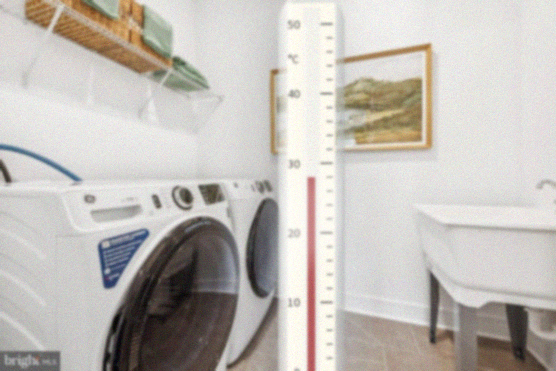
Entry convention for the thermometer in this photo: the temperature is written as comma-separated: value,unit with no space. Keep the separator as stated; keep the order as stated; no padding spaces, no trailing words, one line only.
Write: 28,°C
